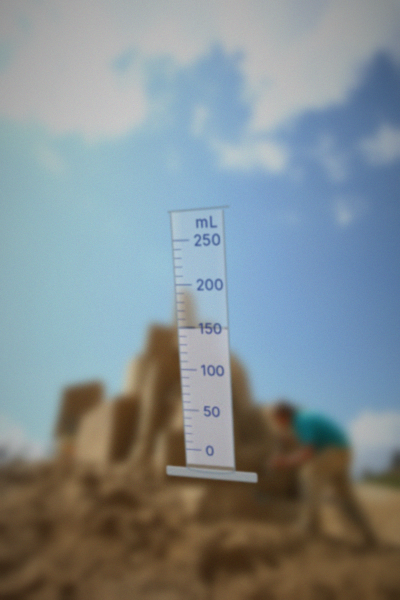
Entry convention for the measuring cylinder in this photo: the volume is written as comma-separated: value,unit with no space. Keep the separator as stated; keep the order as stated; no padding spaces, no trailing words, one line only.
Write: 150,mL
